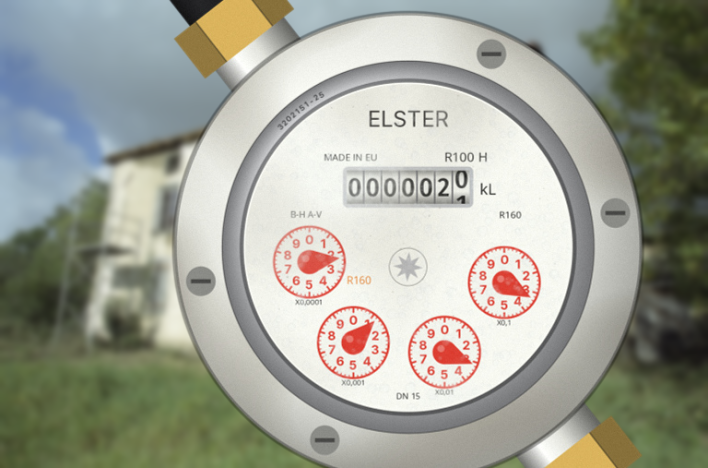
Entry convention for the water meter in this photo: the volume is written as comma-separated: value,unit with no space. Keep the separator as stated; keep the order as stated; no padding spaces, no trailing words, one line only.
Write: 20.3312,kL
